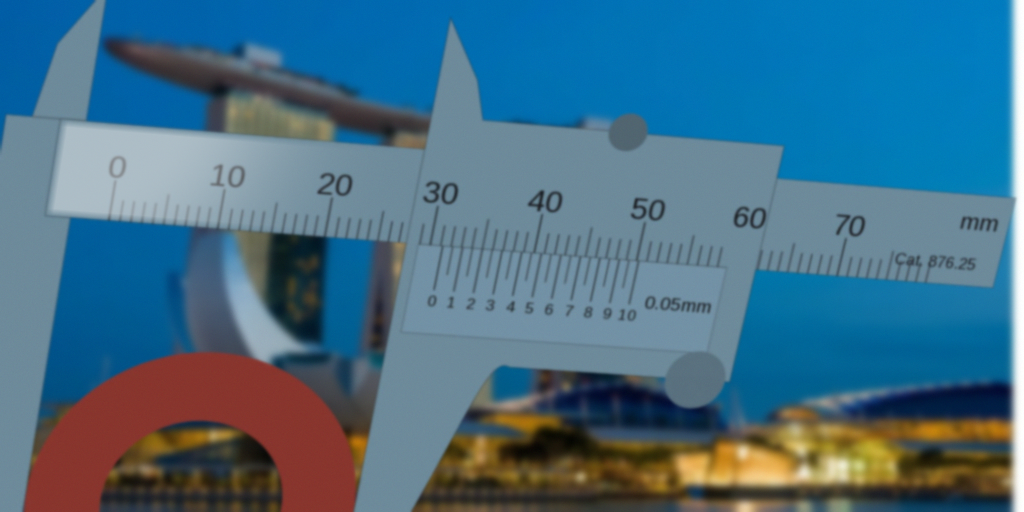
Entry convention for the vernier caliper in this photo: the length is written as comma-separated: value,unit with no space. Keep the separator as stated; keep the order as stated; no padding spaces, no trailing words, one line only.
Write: 31.2,mm
